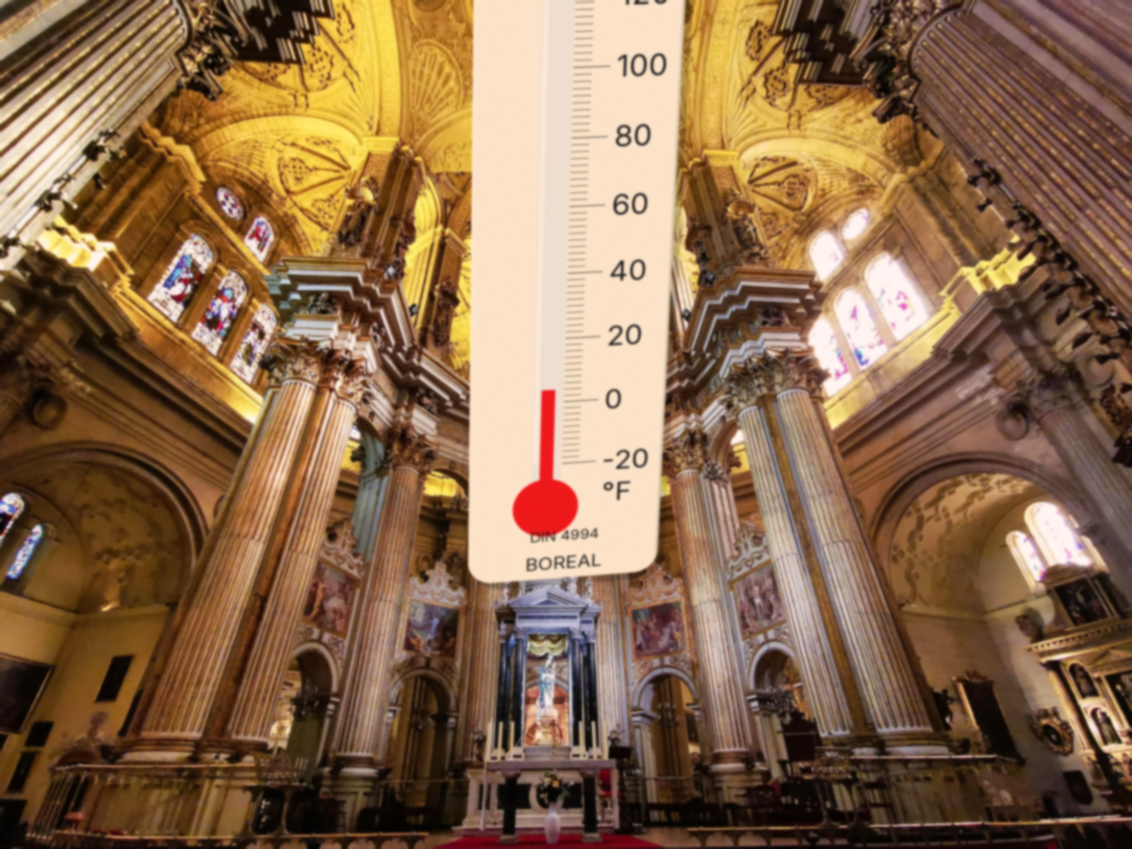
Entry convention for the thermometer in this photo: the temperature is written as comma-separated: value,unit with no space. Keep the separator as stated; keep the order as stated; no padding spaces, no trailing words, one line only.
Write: 4,°F
